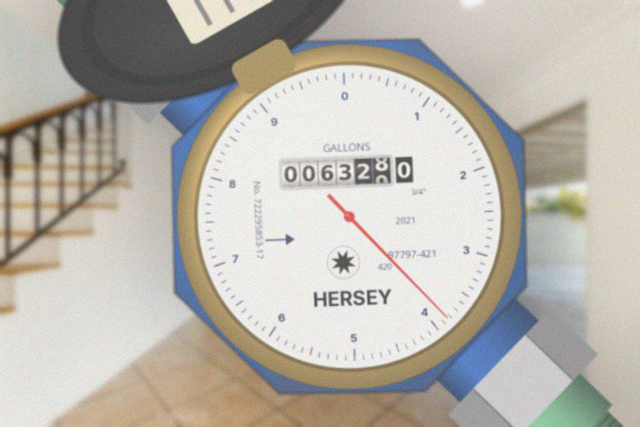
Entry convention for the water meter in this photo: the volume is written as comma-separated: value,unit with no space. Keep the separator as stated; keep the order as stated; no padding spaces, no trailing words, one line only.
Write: 63283.8,gal
